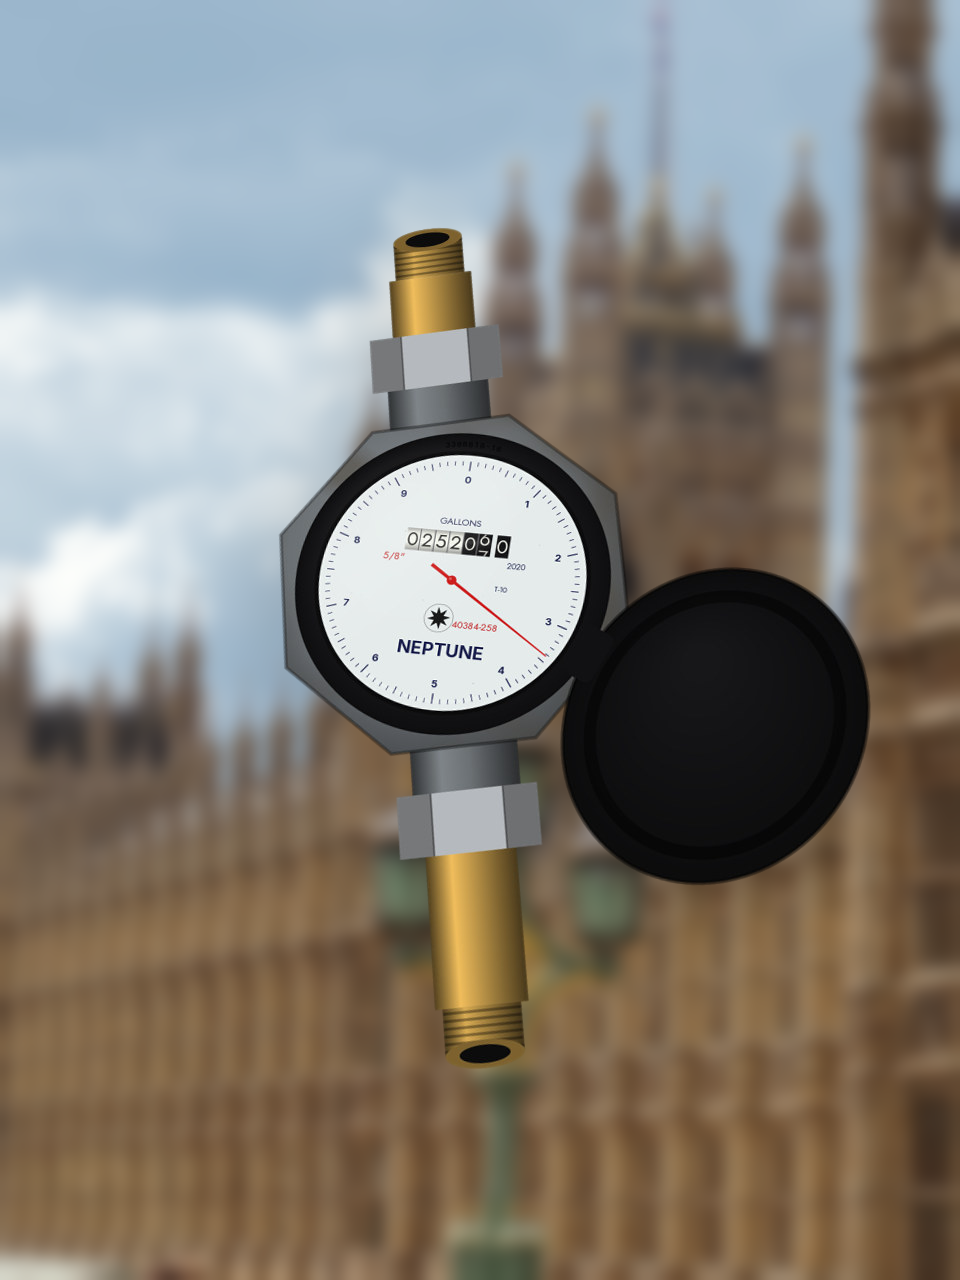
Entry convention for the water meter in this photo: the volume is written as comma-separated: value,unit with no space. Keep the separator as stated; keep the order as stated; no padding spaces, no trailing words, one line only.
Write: 252063.4,gal
